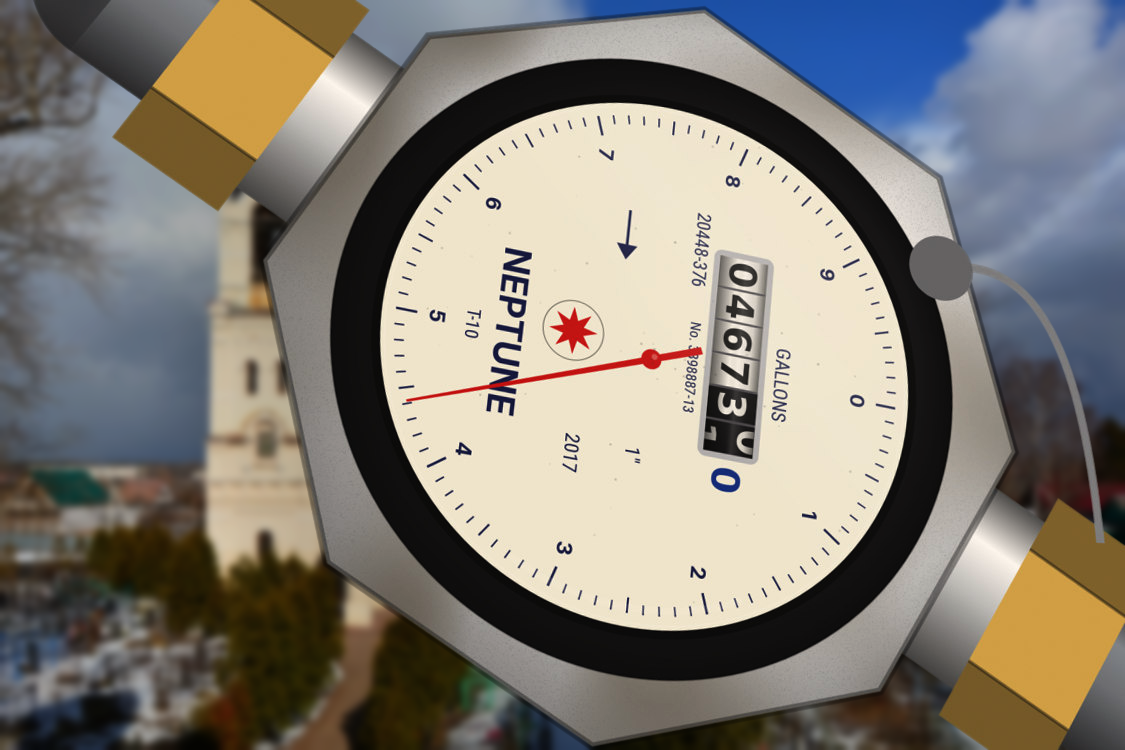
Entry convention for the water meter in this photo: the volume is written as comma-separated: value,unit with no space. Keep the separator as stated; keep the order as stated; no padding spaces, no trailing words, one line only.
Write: 467304.4,gal
